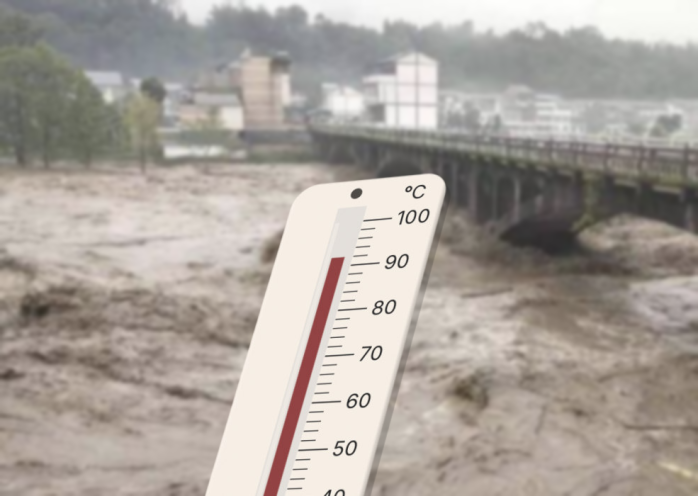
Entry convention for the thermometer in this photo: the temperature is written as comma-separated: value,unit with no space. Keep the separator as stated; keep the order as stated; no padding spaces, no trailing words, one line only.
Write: 92,°C
